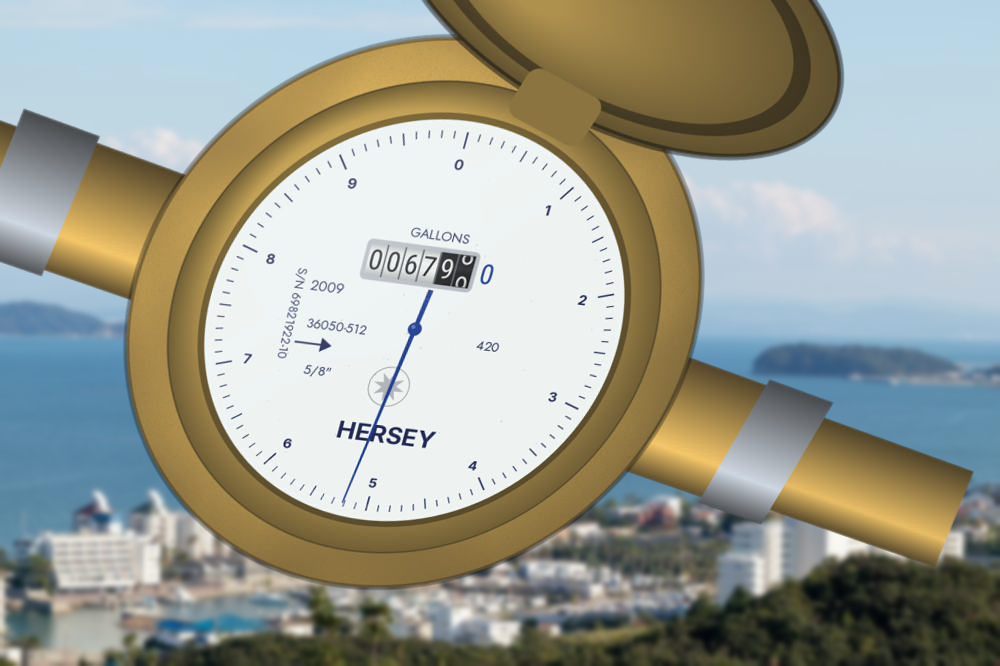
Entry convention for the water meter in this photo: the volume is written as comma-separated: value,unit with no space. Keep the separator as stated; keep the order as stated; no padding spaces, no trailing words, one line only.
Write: 67985.2,gal
